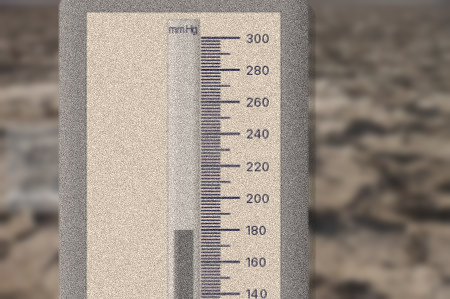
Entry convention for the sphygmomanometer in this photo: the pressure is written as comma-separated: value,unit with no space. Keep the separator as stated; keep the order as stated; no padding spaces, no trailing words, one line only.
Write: 180,mmHg
